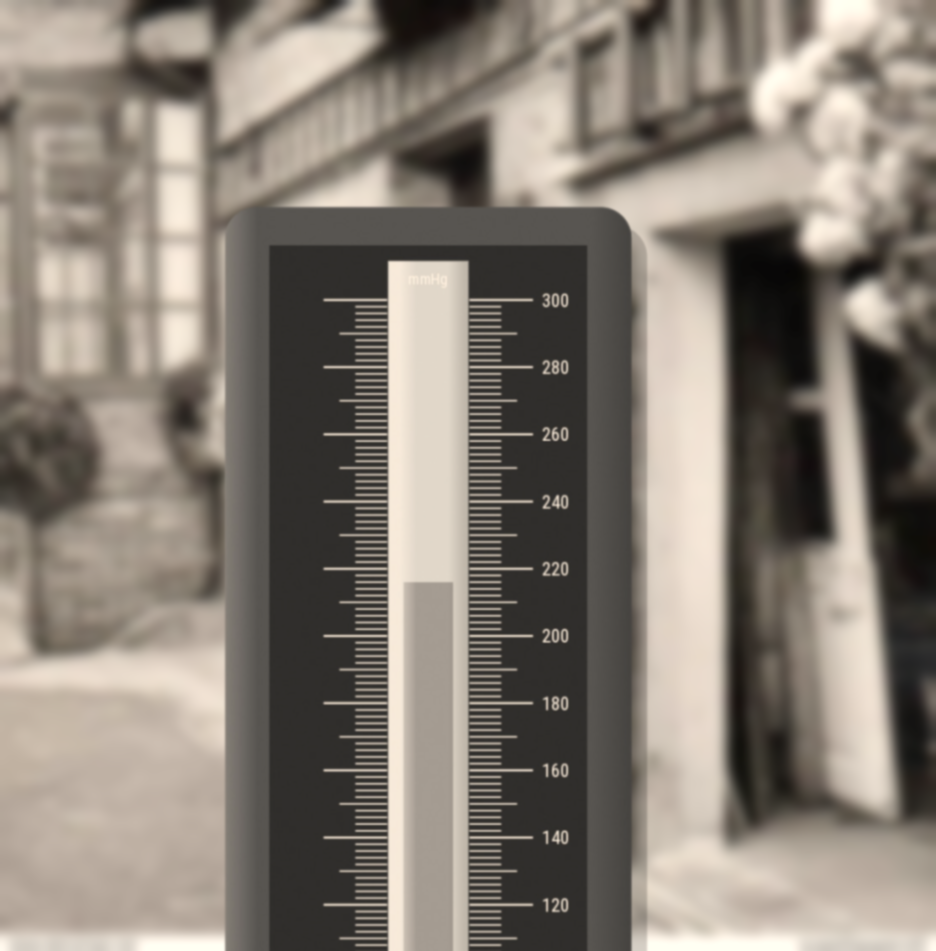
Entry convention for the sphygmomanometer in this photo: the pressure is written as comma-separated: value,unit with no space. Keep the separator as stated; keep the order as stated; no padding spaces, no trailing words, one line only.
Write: 216,mmHg
